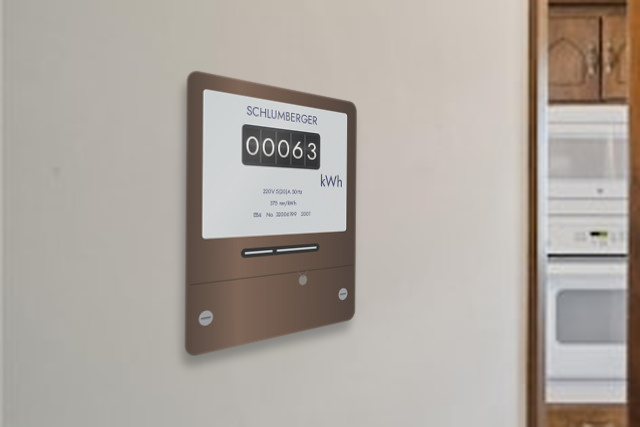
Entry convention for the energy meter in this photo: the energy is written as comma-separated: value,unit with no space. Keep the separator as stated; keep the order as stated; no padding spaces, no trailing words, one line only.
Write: 63,kWh
